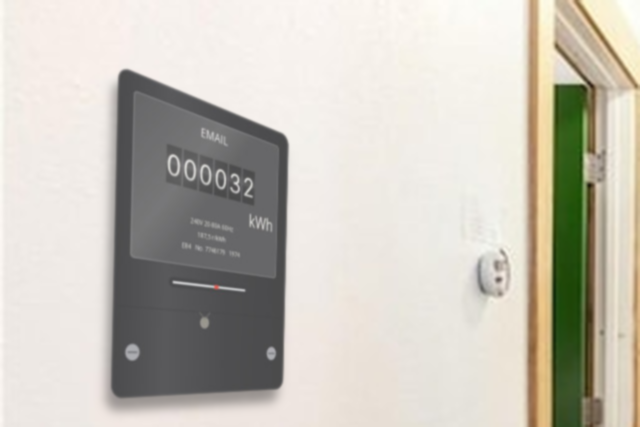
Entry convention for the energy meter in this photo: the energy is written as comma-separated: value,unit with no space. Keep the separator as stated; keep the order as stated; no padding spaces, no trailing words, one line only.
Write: 32,kWh
